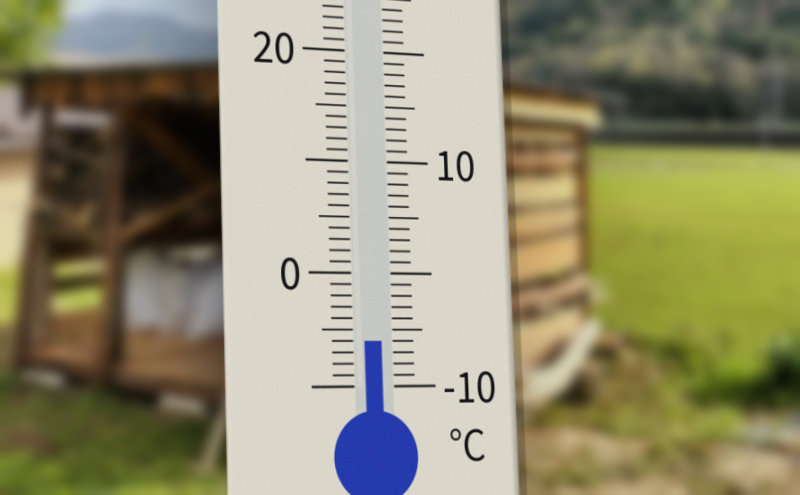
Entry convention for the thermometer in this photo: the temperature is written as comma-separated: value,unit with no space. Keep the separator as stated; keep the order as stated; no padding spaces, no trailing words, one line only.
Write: -6,°C
